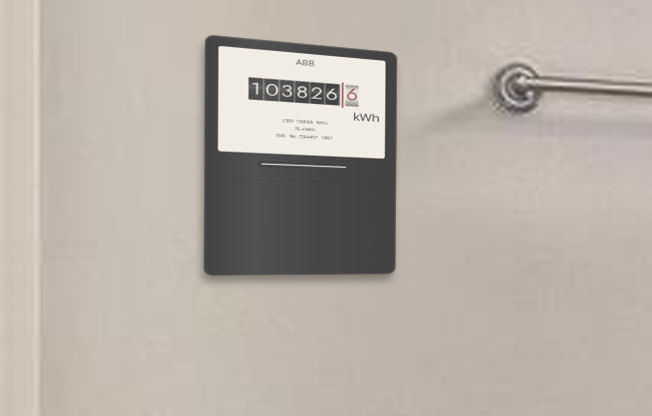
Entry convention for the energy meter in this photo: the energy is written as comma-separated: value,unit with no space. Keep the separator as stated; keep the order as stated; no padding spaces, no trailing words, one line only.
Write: 103826.6,kWh
